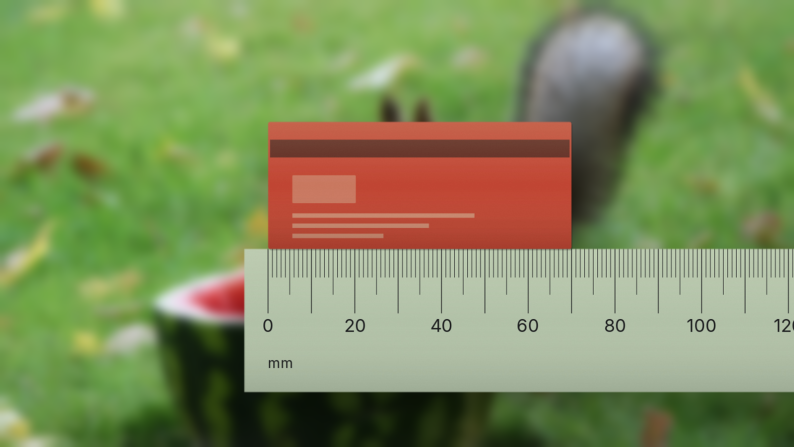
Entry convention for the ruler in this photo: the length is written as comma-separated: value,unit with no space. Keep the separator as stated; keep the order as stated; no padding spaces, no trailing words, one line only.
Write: 70,mm
